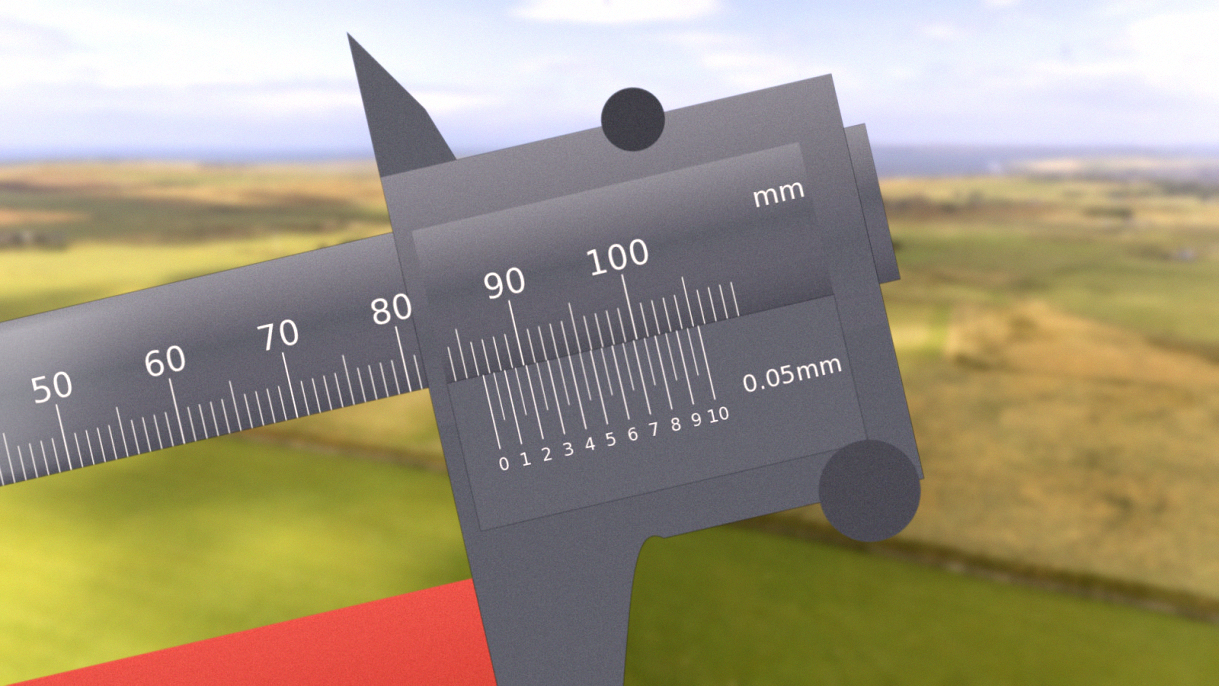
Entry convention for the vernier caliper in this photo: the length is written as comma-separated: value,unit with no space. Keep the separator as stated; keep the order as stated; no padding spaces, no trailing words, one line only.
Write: 86.4,mm
